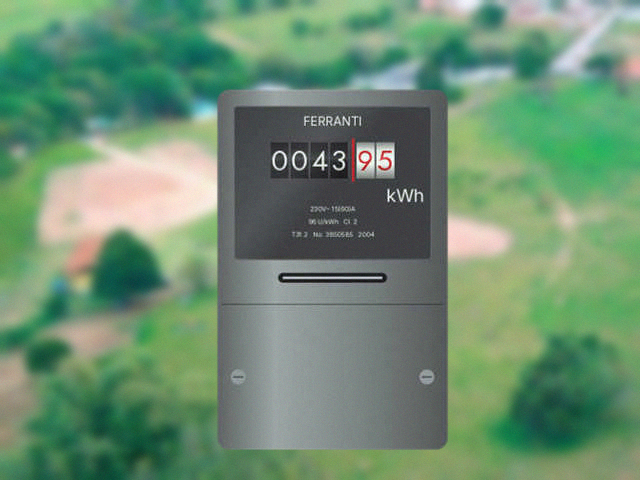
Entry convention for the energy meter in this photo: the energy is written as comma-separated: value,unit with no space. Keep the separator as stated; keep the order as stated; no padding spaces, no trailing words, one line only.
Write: 43.95,kWh
